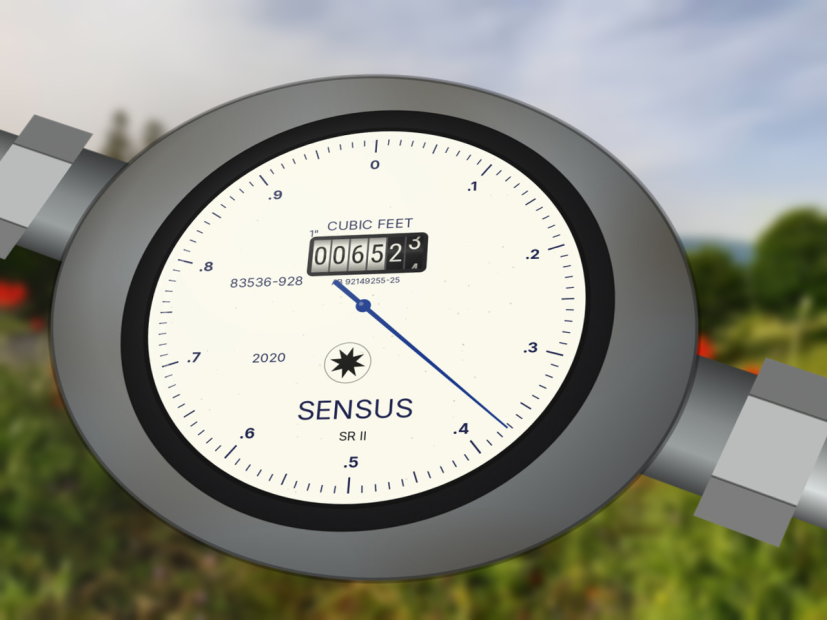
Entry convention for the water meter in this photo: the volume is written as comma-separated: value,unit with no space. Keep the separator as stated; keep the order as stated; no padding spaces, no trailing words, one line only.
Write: 6523.37,ft³
